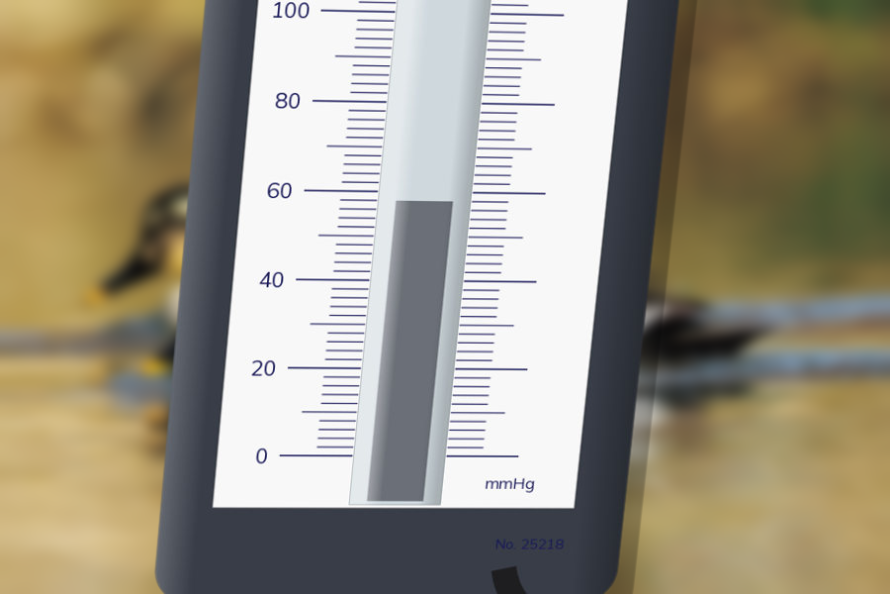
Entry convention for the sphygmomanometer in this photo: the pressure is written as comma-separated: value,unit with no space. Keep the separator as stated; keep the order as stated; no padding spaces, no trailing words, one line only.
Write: 58,mmHg
